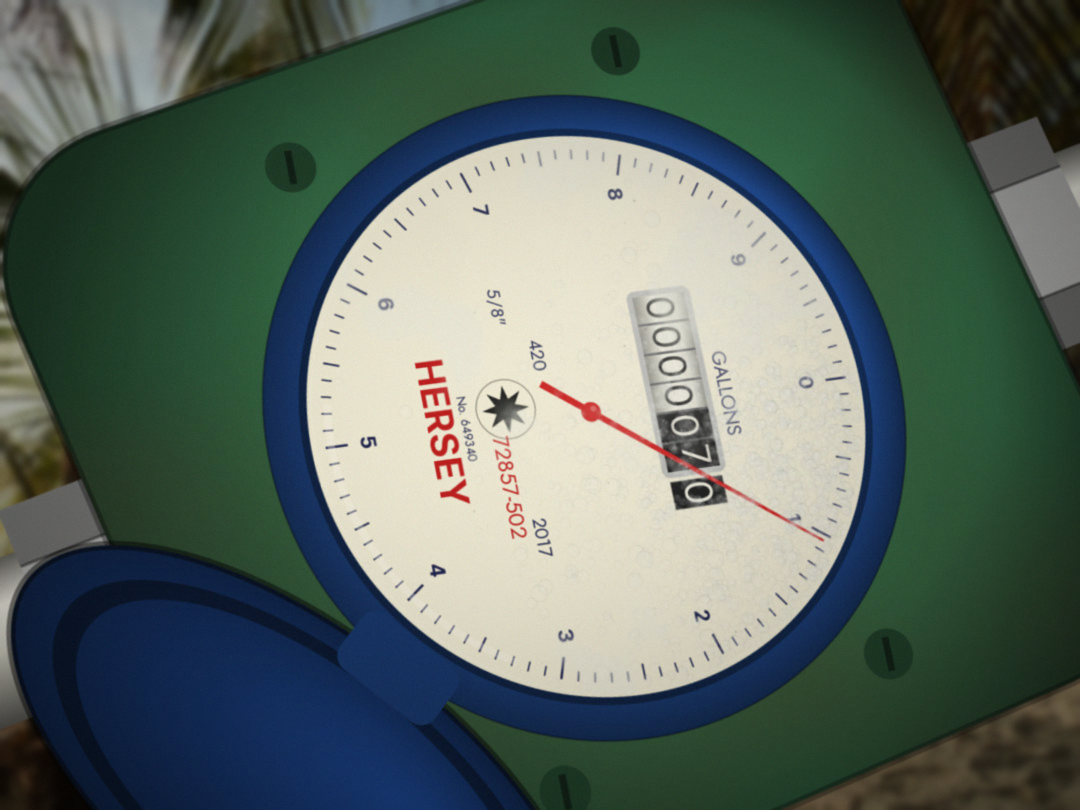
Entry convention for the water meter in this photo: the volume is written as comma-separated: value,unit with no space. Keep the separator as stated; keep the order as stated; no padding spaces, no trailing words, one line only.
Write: 71.0,gal
